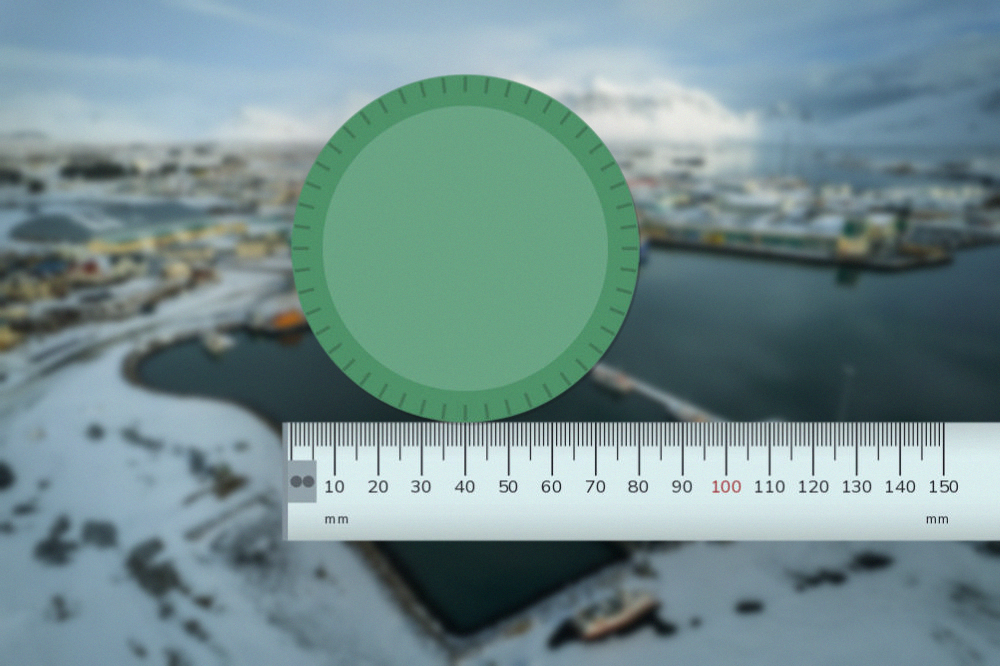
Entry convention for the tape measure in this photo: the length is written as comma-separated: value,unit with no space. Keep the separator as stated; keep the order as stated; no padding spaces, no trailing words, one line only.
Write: 80,mm
